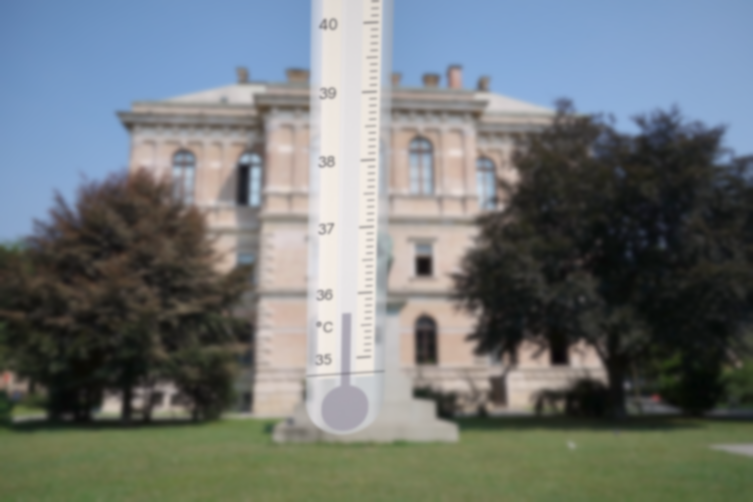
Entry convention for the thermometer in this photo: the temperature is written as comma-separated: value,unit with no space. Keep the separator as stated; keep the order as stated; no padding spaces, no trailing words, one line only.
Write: 35.7,°C
